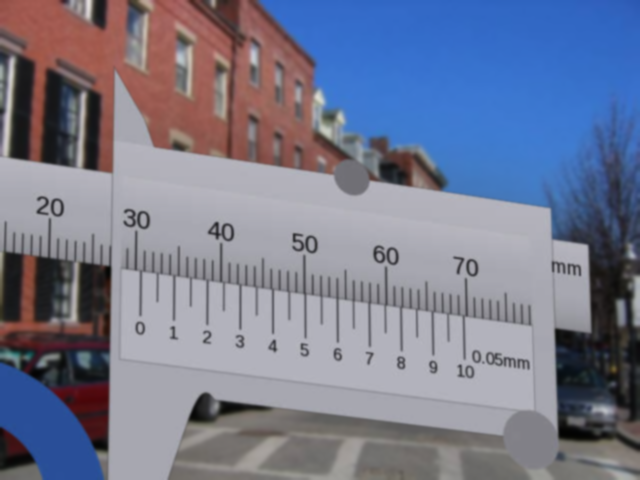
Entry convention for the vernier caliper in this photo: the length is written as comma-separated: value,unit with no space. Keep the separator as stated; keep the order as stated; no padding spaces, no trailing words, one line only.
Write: 30.6,mm
